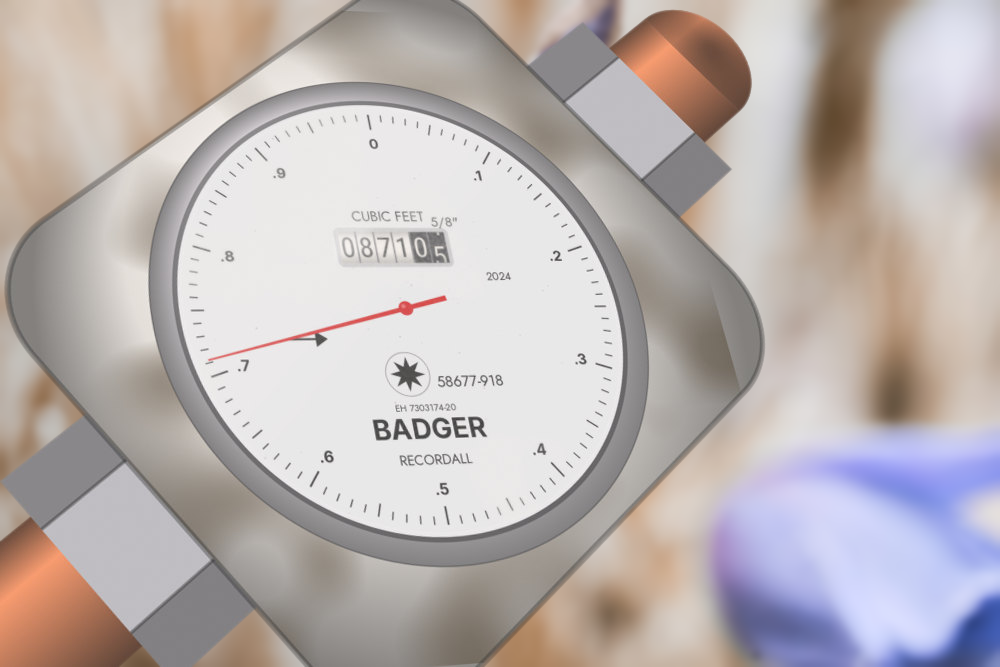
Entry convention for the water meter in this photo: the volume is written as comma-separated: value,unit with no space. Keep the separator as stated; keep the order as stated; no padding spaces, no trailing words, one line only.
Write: 87104.71,ft³
